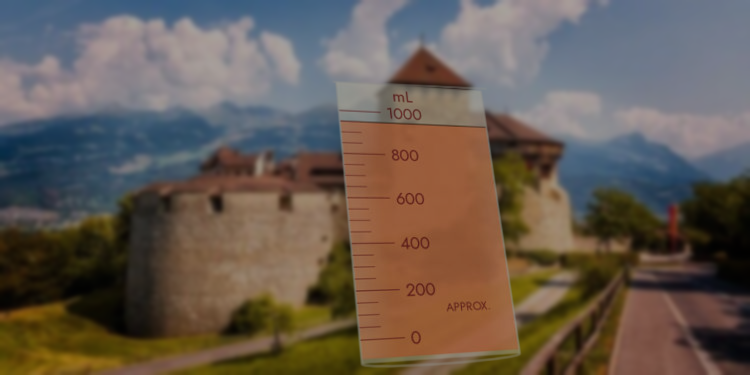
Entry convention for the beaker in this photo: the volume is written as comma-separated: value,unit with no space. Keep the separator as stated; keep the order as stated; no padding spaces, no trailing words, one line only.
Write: 950,mL
